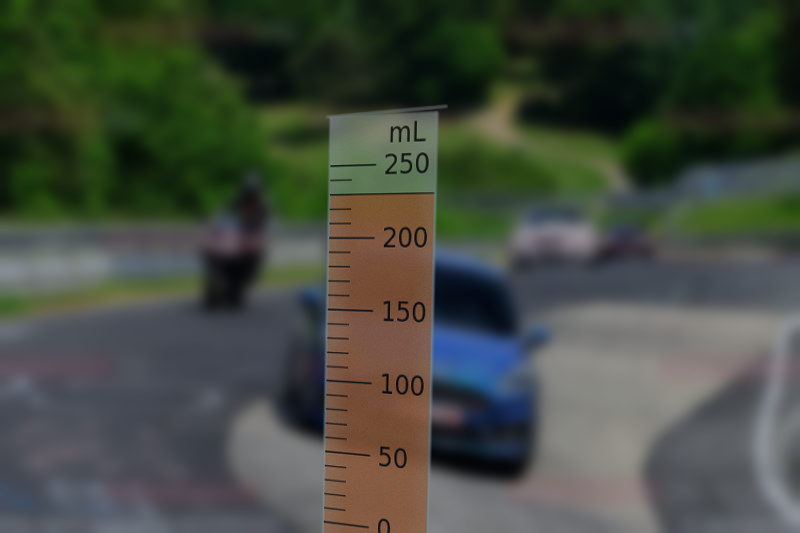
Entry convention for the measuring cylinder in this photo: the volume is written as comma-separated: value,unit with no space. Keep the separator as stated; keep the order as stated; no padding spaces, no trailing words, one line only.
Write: 230,mL
